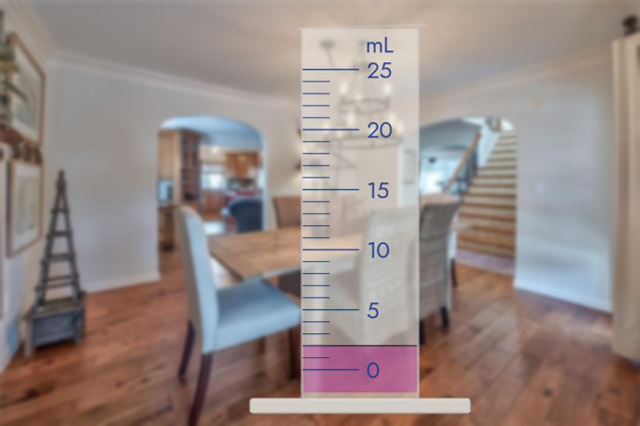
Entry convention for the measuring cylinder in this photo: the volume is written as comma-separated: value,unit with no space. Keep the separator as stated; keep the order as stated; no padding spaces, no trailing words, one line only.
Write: 2,mL
